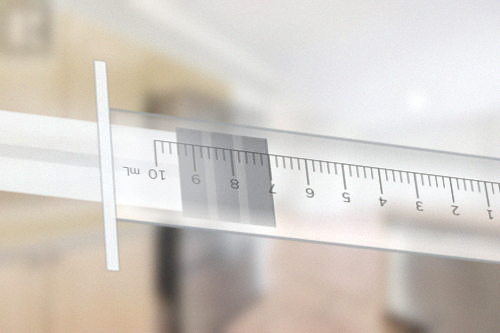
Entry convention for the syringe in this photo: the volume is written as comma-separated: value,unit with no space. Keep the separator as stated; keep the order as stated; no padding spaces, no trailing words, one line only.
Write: 7,mL
